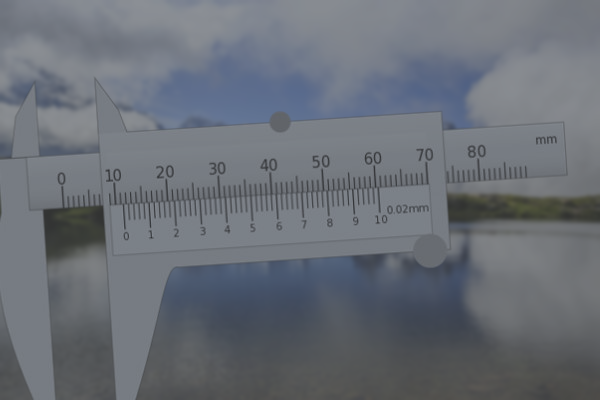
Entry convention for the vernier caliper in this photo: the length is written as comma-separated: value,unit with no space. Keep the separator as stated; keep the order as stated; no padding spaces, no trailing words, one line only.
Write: 11.5,mm
